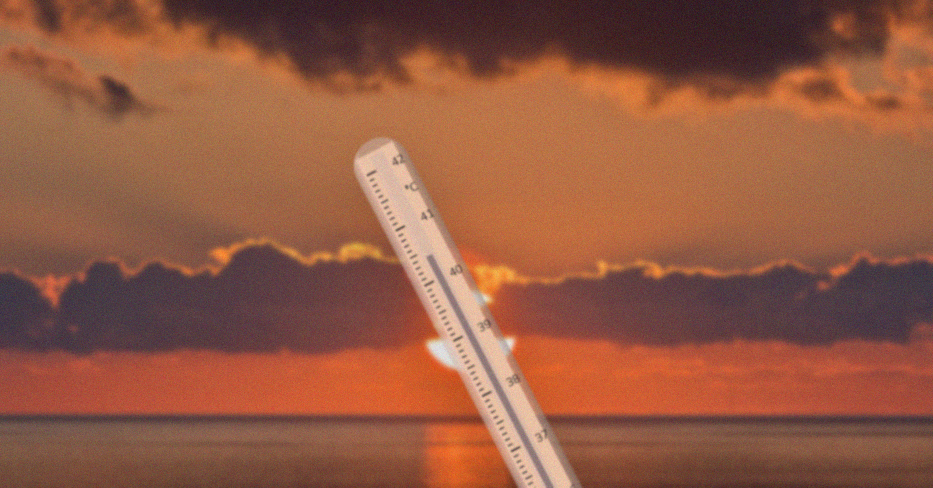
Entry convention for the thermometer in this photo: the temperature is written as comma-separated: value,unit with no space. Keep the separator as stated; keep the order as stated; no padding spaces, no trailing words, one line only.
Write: 40.4,°C
